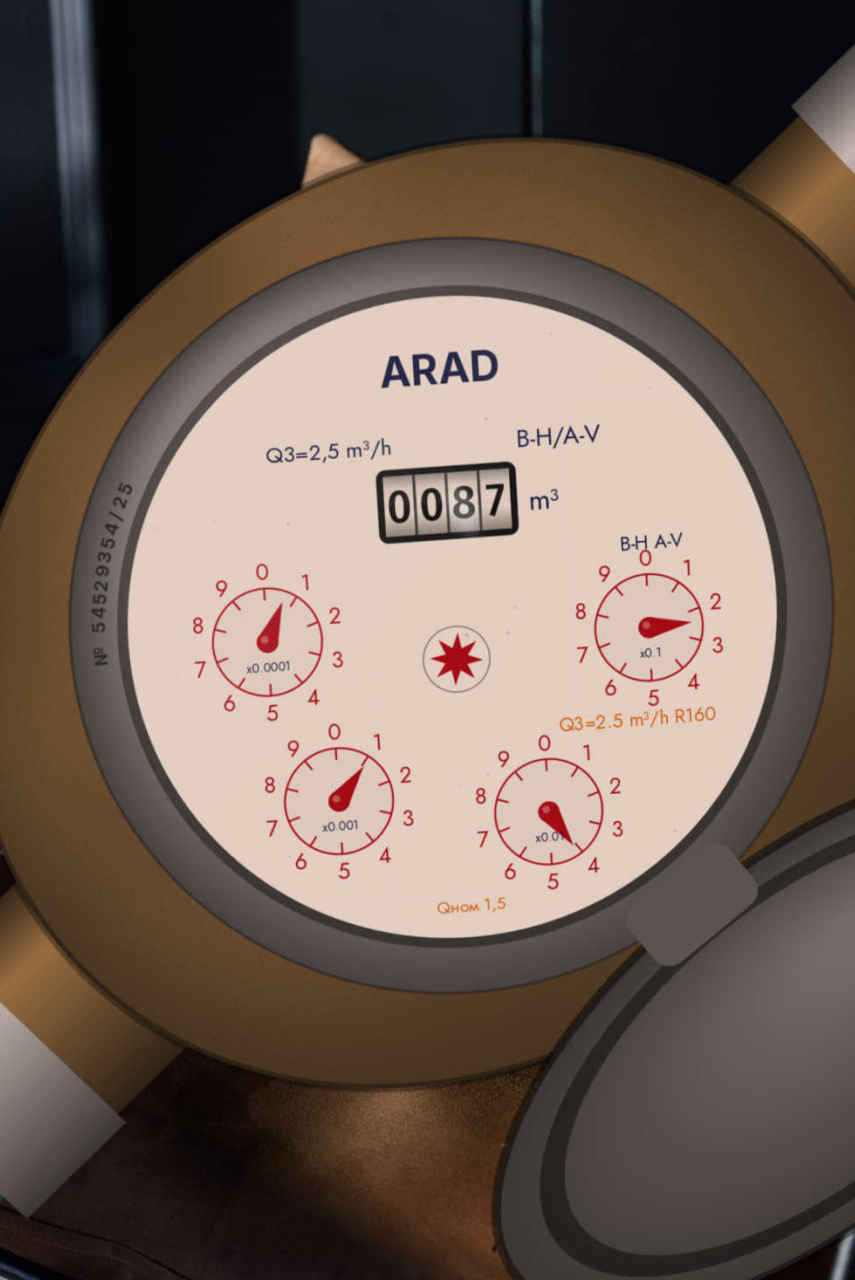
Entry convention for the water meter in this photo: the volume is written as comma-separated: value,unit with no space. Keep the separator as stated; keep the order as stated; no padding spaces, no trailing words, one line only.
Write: 87.2410,m³
